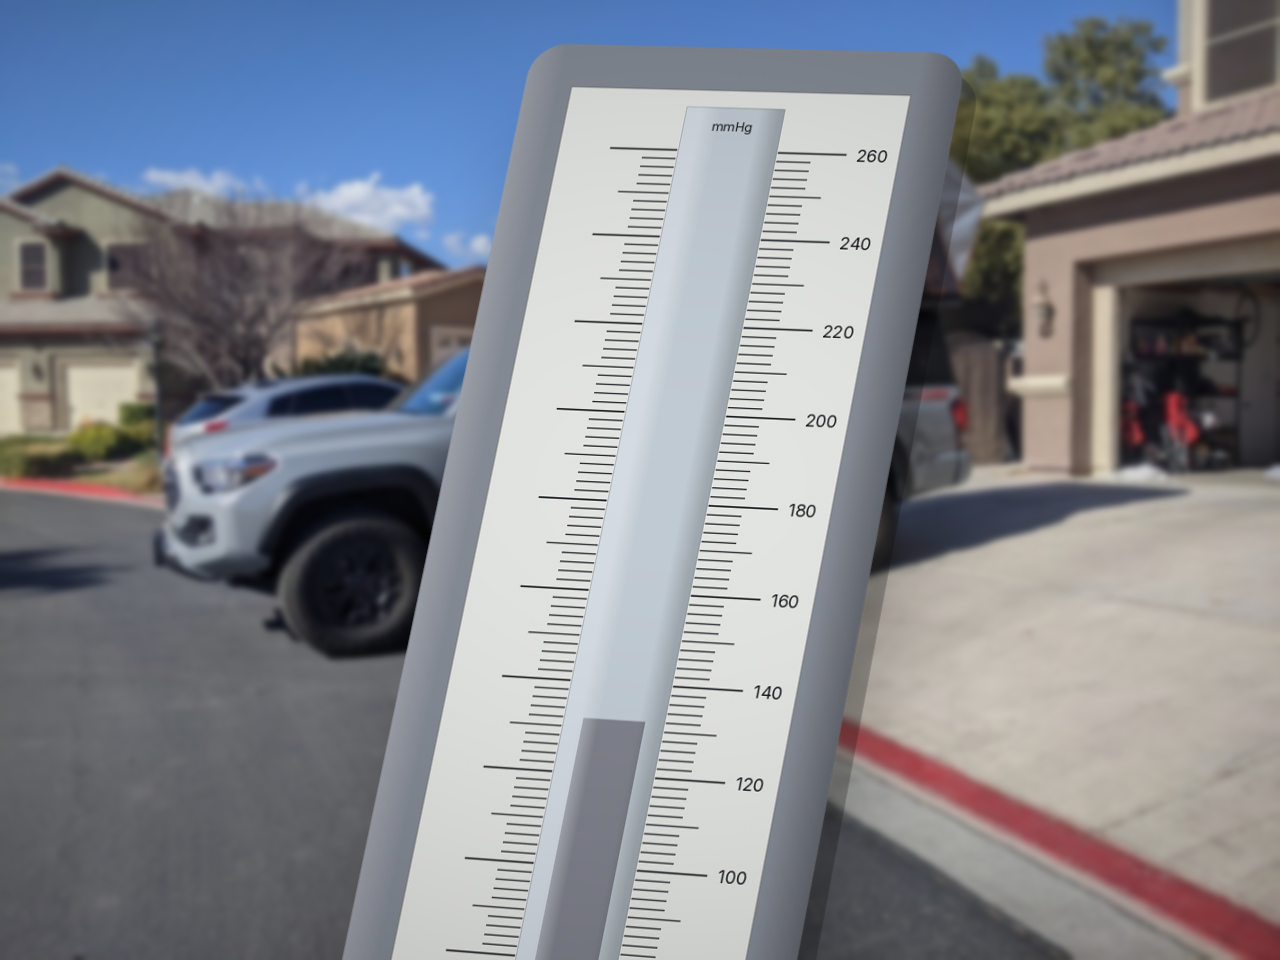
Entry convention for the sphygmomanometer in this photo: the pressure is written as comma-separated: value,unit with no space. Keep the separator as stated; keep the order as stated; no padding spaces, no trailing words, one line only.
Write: 132,mmHg
